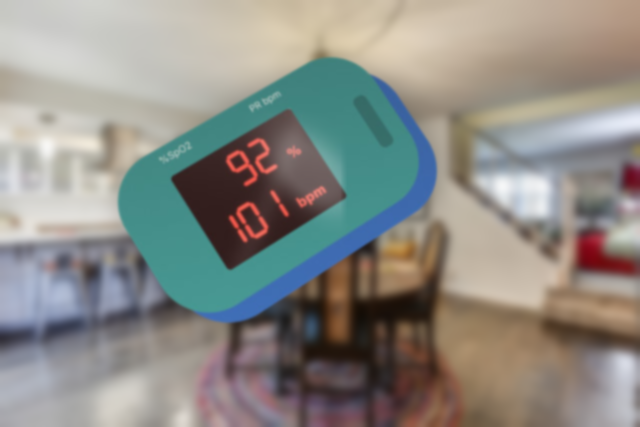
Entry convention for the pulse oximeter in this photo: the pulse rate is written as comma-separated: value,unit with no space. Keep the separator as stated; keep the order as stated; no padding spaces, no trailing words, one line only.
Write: 101,bpm
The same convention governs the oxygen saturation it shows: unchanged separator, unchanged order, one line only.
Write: 92,%
